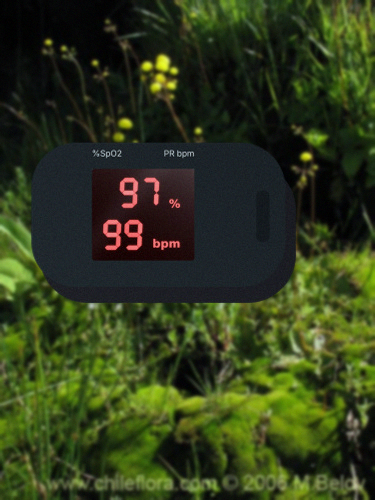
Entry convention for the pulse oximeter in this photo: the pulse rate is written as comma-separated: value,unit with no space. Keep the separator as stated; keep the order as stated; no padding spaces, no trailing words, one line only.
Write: 99,bpm
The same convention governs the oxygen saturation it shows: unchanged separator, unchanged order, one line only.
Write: 97,%
